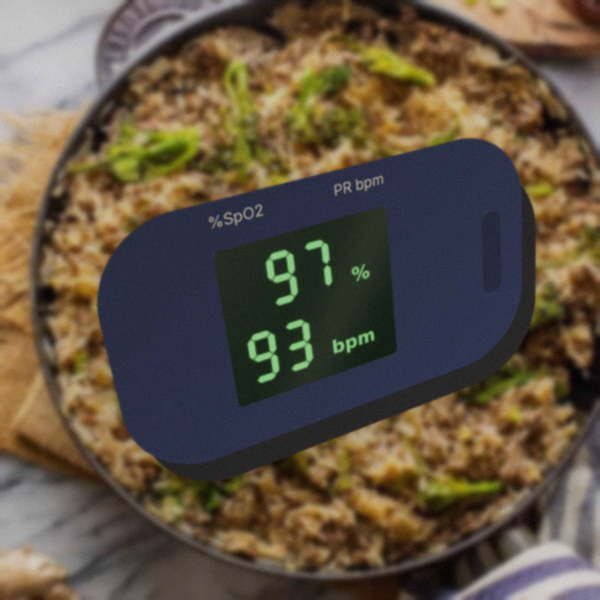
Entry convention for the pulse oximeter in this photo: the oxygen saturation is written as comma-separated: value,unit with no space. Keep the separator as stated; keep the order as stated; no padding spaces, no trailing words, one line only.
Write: 97,%
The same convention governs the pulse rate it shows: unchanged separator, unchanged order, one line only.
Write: 93,bpm
